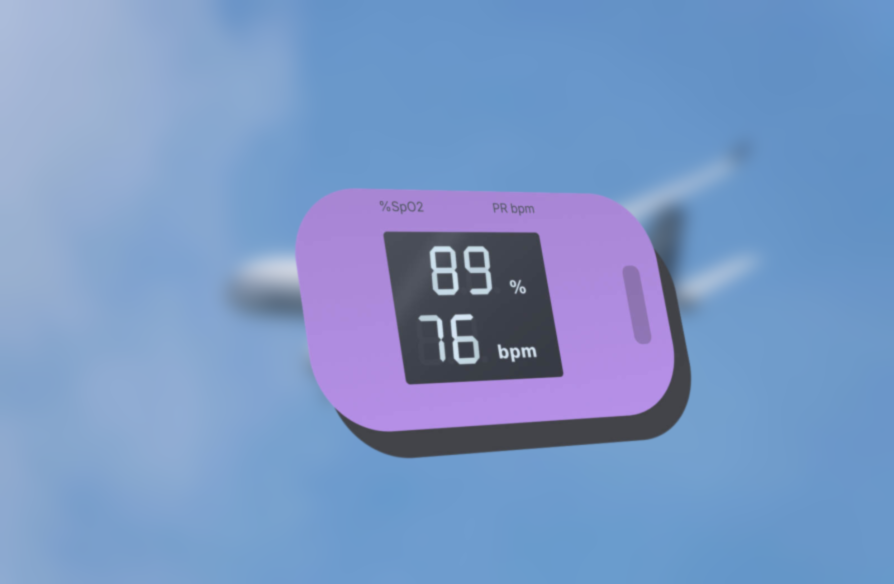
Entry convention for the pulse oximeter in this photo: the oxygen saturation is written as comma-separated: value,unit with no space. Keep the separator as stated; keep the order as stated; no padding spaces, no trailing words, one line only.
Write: 89,%
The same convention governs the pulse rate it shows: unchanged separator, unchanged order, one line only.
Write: 76,bpm
